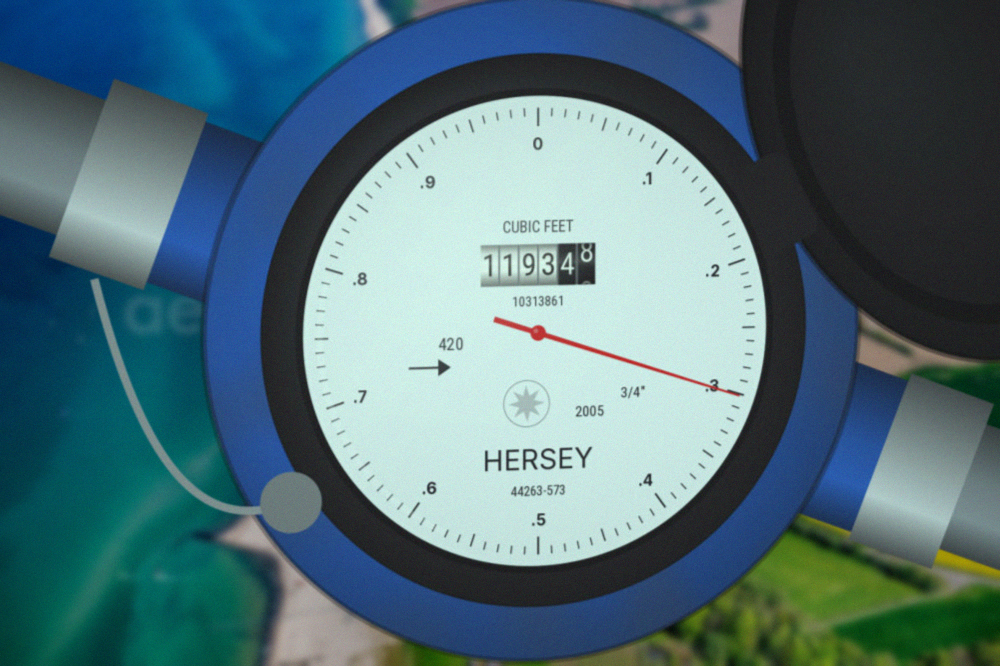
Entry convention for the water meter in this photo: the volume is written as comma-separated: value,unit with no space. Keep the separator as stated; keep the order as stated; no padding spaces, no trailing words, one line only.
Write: 119348.30,ft³
